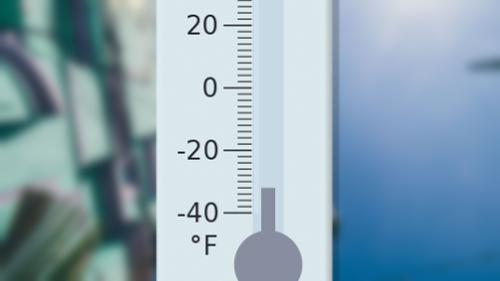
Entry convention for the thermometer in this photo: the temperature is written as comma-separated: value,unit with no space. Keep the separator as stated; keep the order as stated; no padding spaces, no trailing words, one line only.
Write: -32,°F
